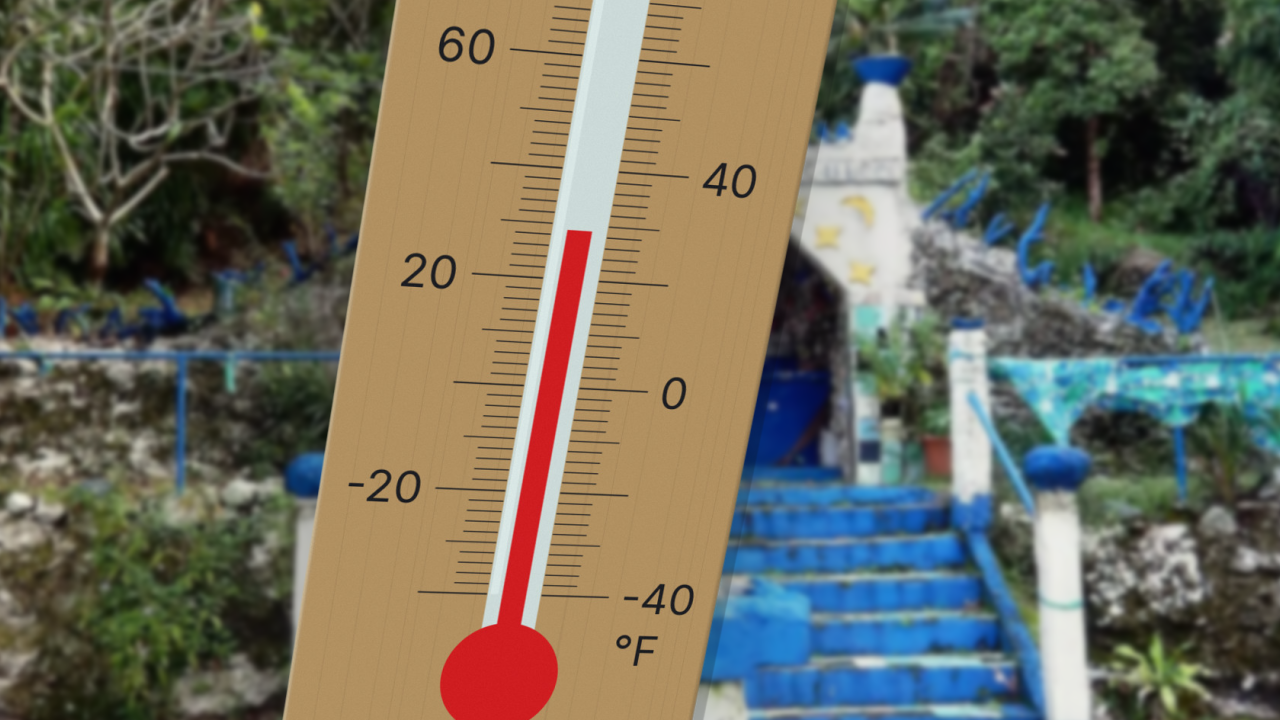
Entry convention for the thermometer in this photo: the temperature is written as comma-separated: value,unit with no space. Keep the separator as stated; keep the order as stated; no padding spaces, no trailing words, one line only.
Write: 29,°F
